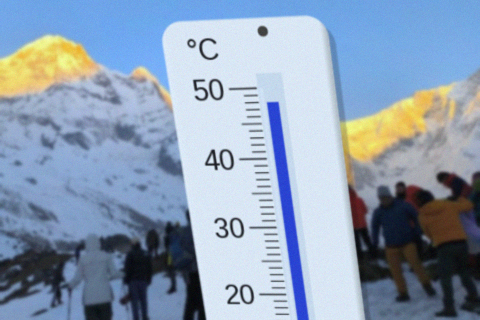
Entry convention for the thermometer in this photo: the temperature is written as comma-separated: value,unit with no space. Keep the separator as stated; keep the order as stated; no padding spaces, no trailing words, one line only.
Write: 48,°C
